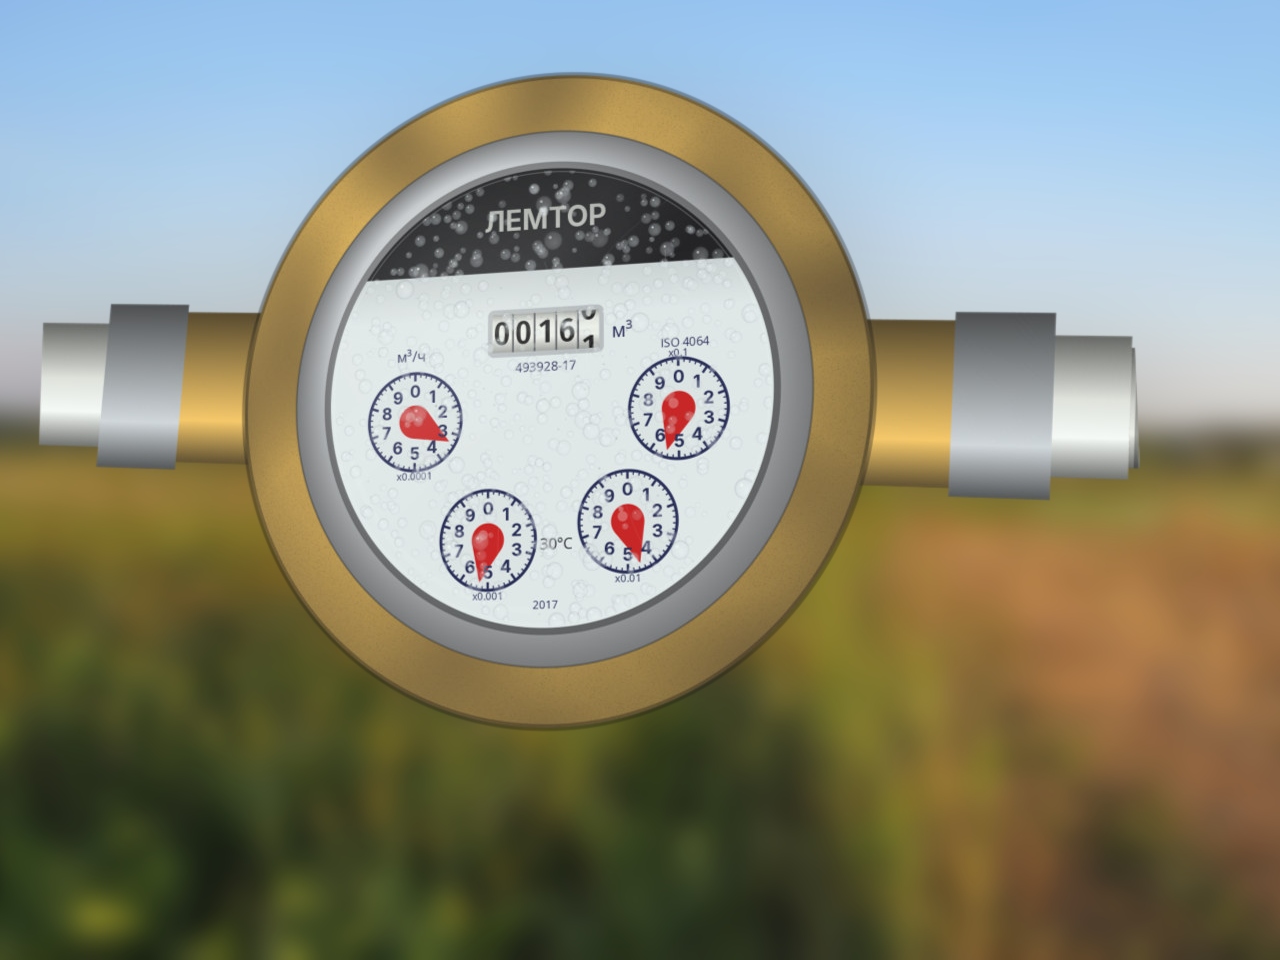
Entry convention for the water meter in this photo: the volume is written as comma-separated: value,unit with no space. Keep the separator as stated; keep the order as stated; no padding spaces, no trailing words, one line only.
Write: 160.5453,m³
